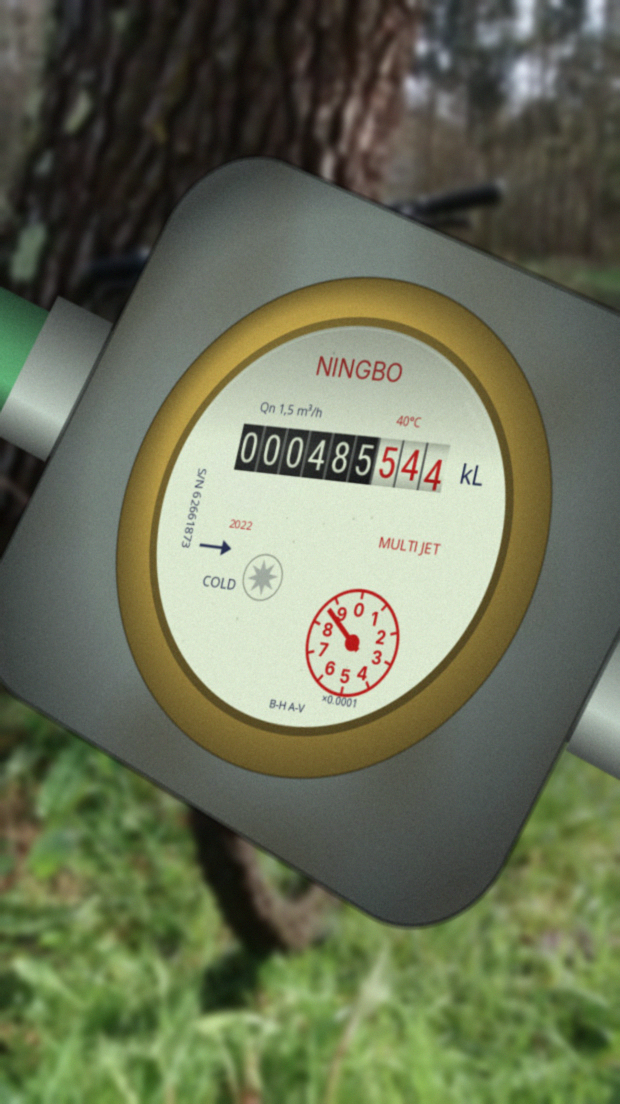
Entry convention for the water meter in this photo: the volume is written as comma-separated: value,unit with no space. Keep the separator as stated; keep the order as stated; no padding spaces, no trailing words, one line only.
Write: 485.5438,kL
